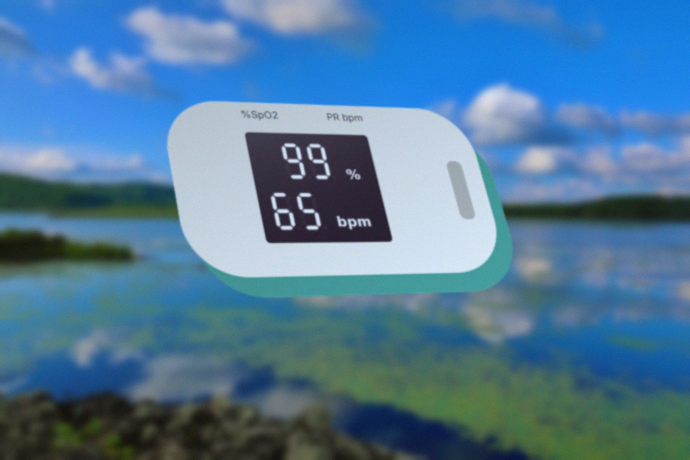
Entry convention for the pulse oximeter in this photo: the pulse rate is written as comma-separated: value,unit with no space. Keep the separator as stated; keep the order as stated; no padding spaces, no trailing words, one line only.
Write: 65,bpm
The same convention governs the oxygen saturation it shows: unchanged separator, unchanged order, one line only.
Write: 99,%
